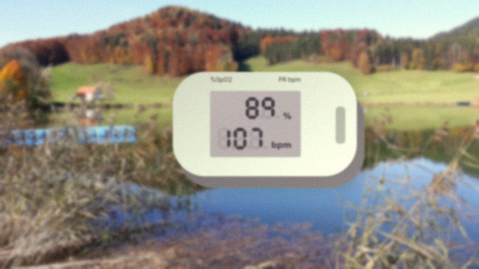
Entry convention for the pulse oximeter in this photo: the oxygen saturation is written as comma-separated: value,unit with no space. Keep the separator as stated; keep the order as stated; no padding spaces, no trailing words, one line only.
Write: 89,%
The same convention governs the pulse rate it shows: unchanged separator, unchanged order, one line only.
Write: 107,bpm
